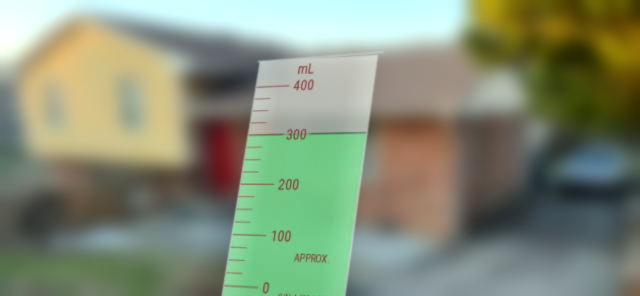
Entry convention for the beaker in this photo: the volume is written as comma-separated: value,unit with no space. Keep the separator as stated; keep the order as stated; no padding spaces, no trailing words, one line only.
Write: 300,mL
